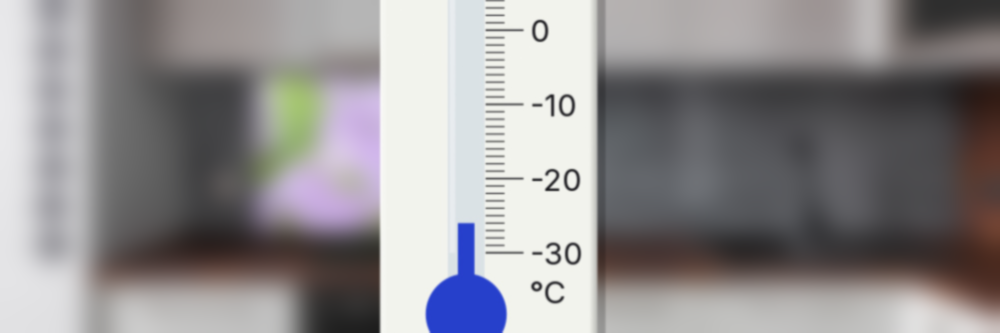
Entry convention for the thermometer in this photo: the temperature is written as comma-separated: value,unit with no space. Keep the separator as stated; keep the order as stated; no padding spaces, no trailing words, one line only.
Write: -26,°C
